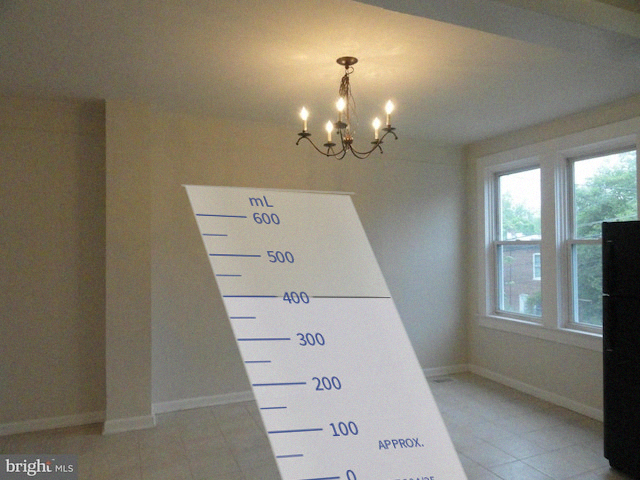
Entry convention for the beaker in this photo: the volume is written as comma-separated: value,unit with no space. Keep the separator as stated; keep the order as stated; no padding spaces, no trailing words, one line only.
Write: 400,mL
